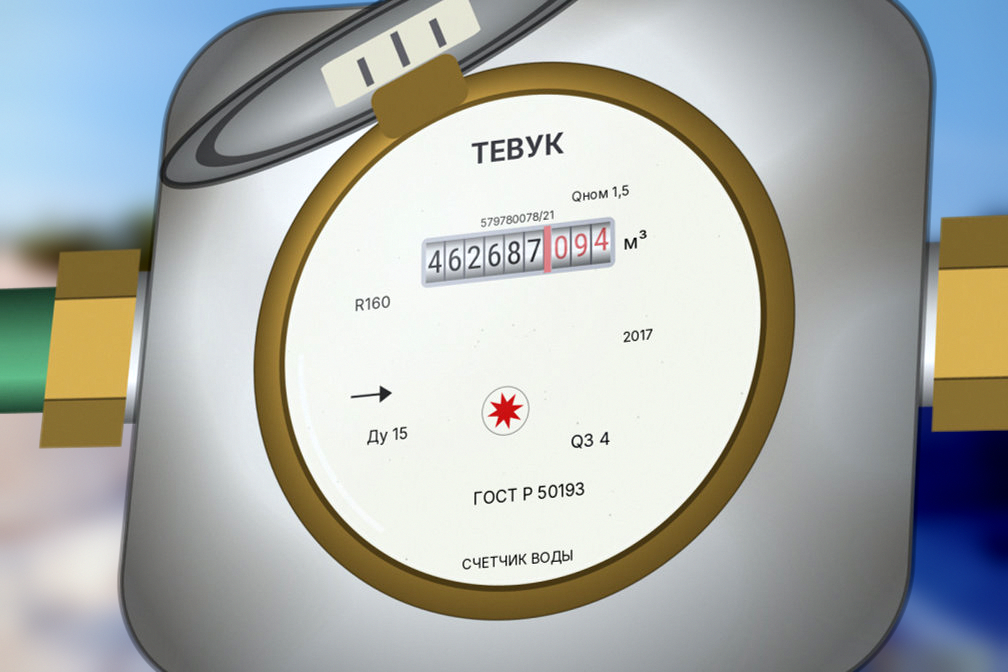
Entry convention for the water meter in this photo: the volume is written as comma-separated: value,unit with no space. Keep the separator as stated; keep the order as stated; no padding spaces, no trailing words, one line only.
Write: 462687.094,m³
